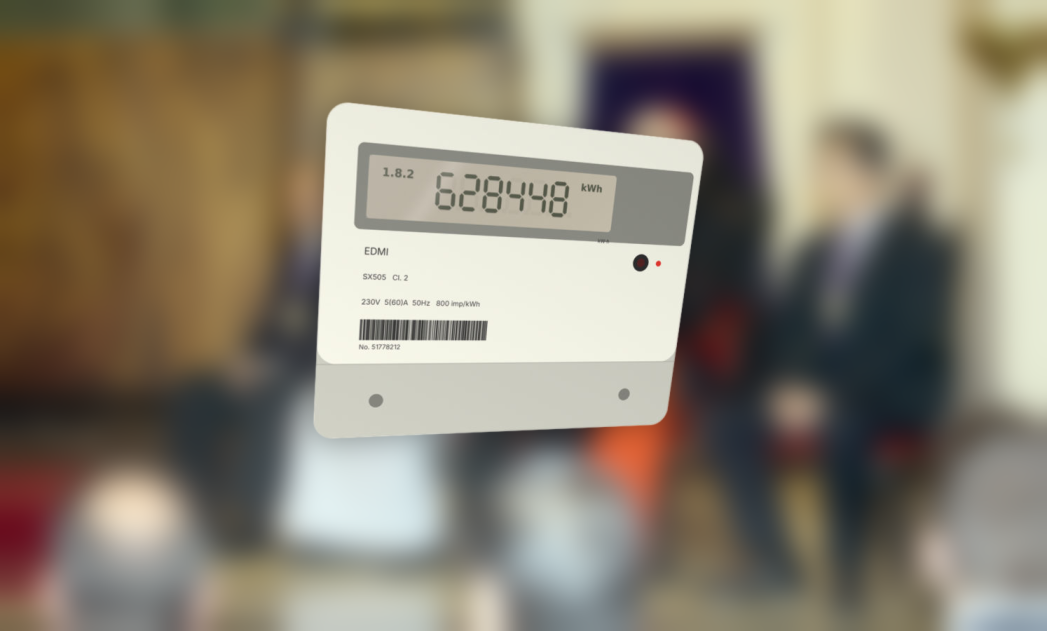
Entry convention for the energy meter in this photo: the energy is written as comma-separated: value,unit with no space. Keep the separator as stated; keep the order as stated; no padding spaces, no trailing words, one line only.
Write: 628448,kWh
